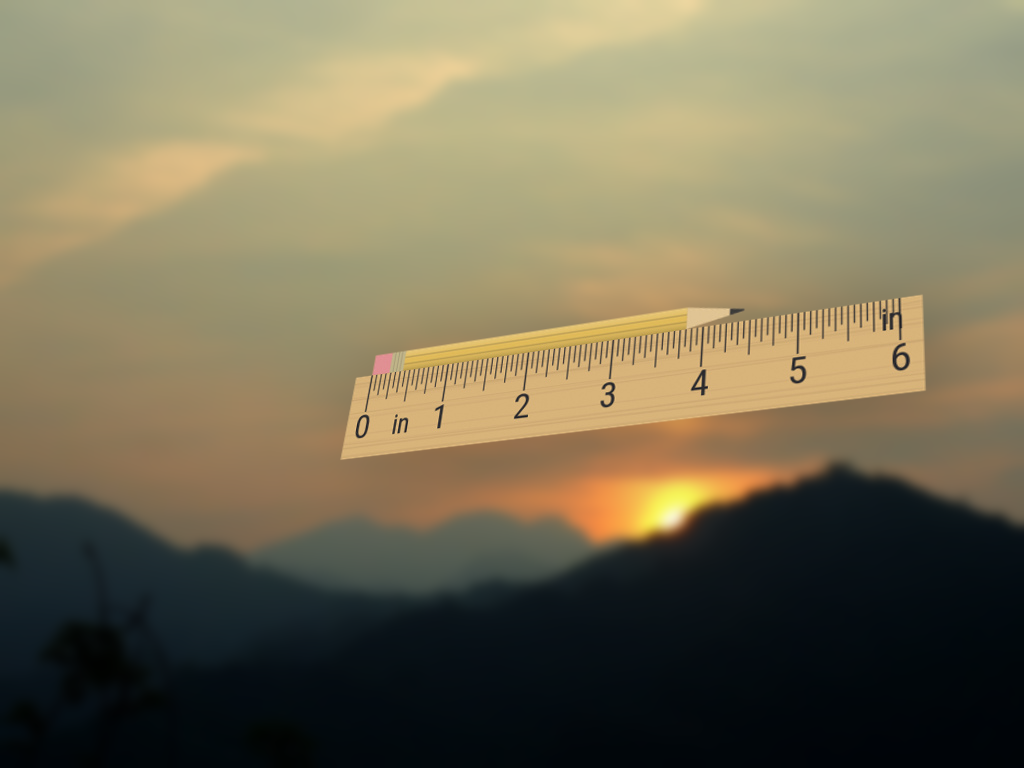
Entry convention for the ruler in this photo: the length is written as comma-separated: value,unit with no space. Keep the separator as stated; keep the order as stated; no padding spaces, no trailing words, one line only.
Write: 4.4375,in
